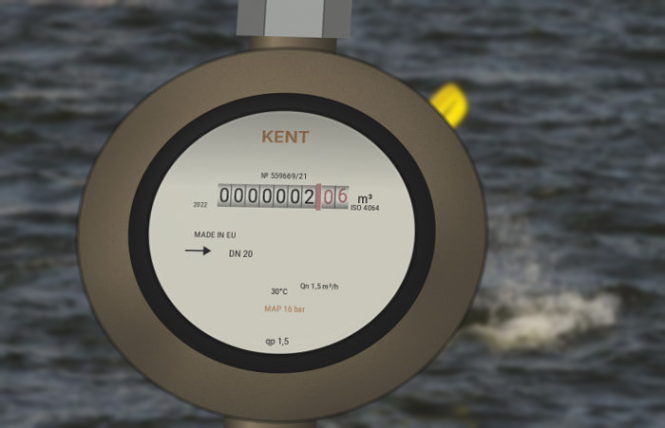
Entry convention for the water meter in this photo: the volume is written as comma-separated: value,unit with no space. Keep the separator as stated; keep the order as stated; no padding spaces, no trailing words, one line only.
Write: 2.06,m³
